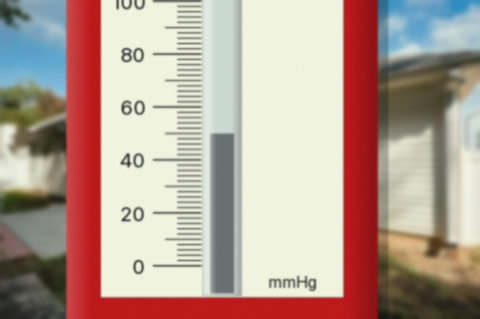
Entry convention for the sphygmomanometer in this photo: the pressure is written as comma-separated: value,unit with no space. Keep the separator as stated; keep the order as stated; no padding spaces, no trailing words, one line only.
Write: 50,mmHg
